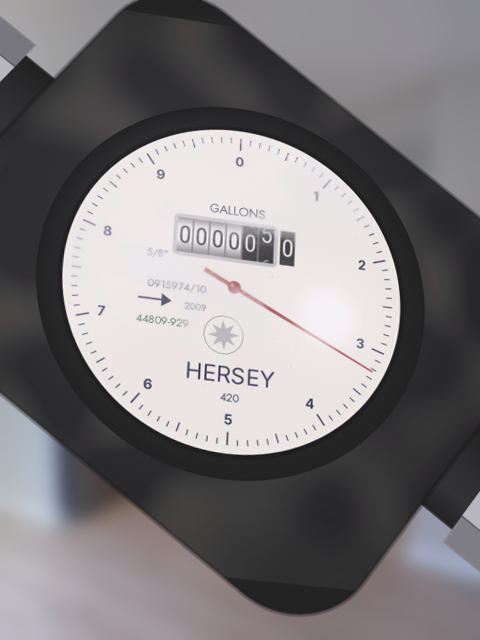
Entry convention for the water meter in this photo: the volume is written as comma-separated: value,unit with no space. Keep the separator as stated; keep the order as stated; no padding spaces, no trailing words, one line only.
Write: 53.2,gal
